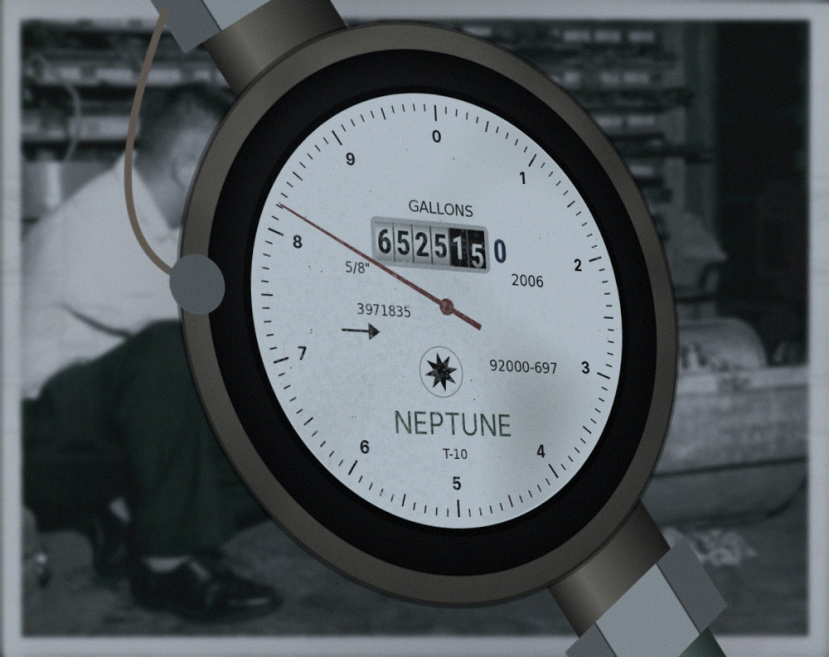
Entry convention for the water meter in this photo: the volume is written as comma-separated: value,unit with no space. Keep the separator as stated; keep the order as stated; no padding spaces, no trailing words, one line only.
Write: 6525148.2,gal
